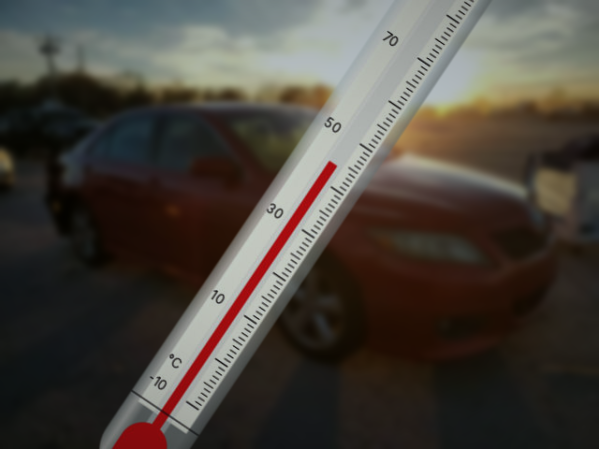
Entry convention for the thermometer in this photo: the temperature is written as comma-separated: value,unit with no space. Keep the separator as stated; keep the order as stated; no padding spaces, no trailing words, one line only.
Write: 44,°C
